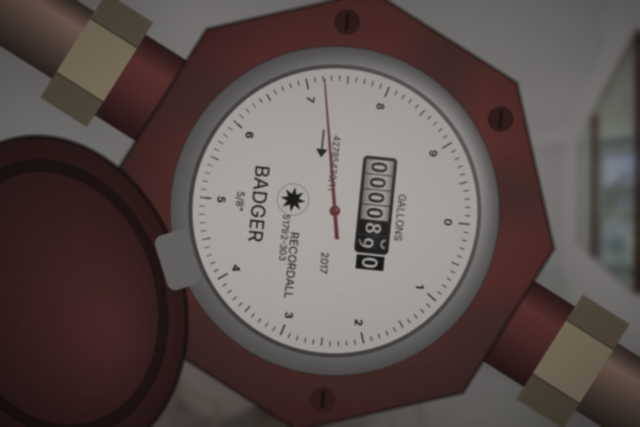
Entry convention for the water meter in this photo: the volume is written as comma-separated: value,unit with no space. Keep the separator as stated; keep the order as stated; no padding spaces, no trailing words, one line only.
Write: 887.2,gal
